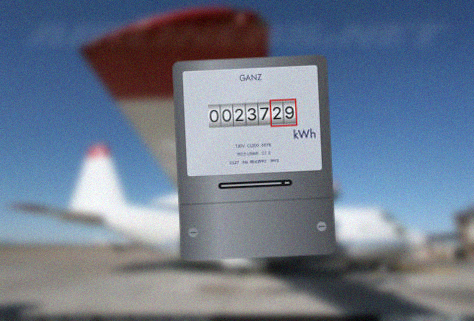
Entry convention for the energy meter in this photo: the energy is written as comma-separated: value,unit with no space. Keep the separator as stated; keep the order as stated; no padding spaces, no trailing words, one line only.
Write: 237.29,kWh
